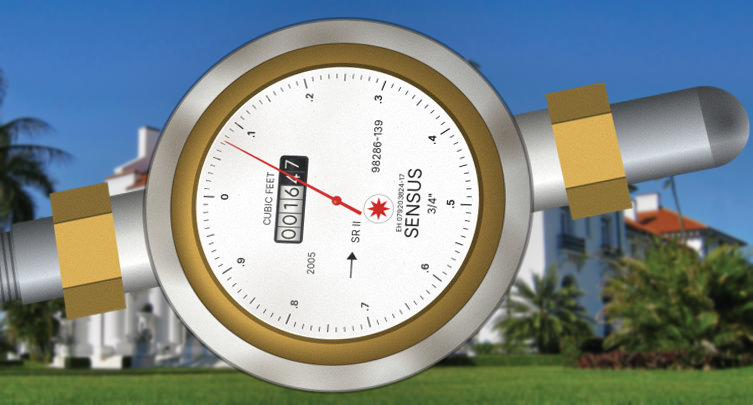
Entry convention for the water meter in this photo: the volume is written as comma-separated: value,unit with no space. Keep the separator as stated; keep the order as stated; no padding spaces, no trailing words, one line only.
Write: 1647.07,ft³
